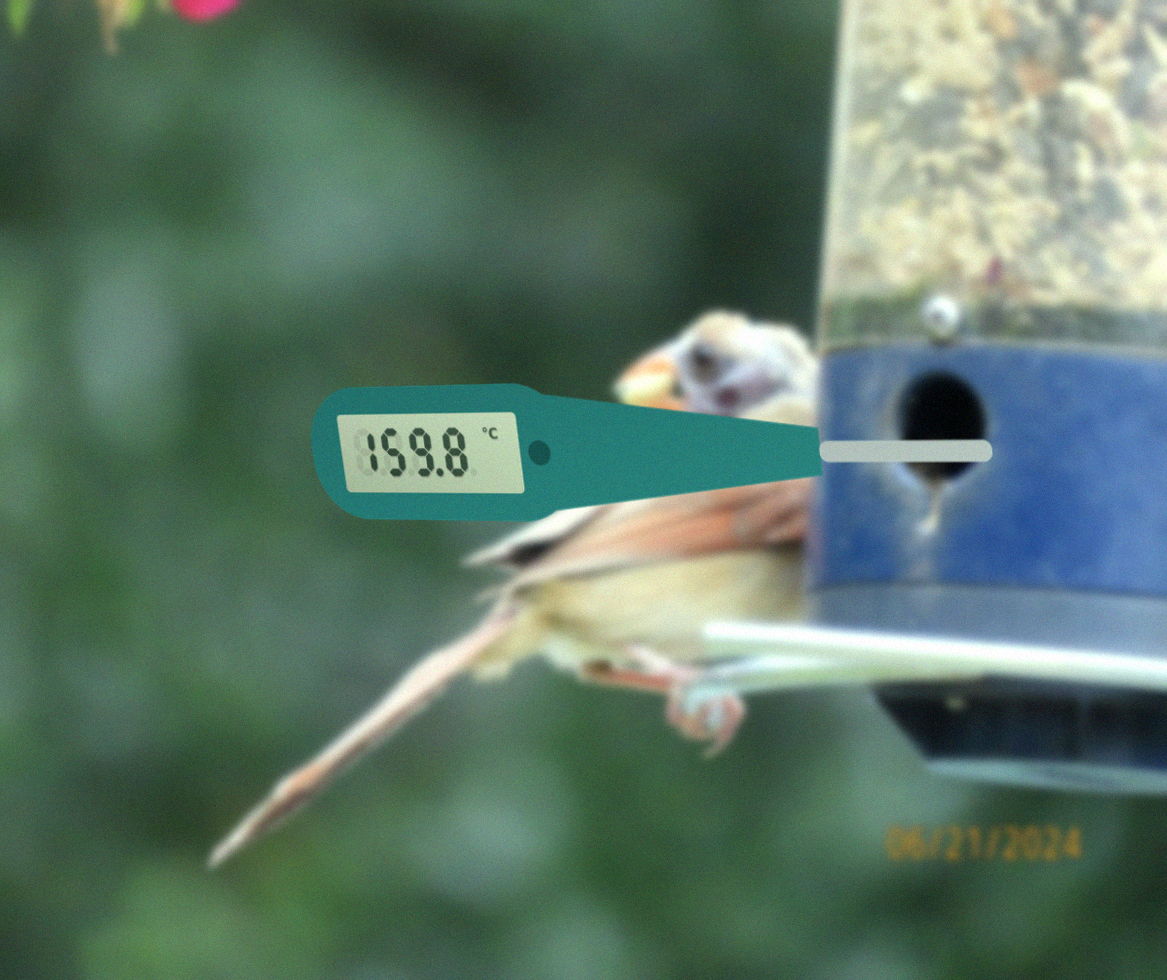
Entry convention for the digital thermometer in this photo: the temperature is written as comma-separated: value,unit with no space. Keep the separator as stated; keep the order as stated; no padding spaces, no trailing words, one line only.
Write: 159.8,°C
